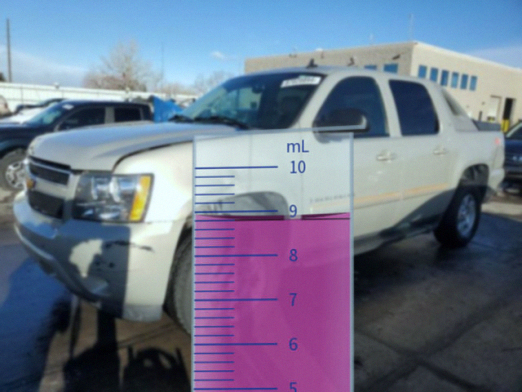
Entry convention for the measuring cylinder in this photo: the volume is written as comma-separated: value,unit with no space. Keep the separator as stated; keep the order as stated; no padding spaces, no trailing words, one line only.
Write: 8.8,mL
